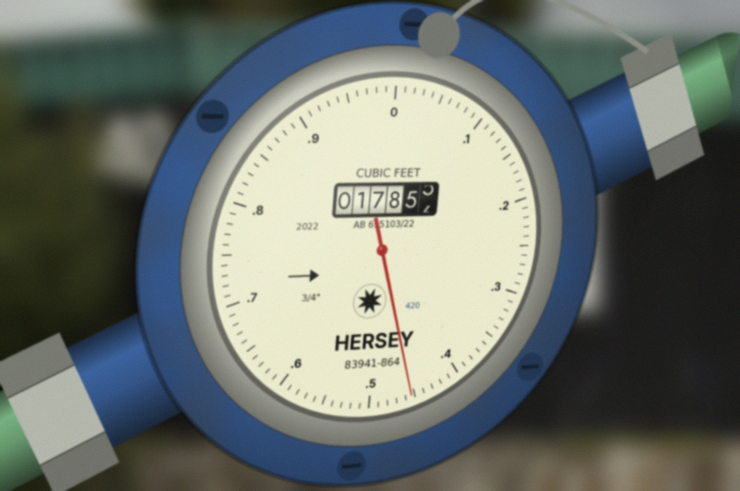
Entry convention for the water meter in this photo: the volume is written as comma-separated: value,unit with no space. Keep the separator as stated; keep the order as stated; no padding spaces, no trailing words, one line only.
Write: 17855.45,ft³
